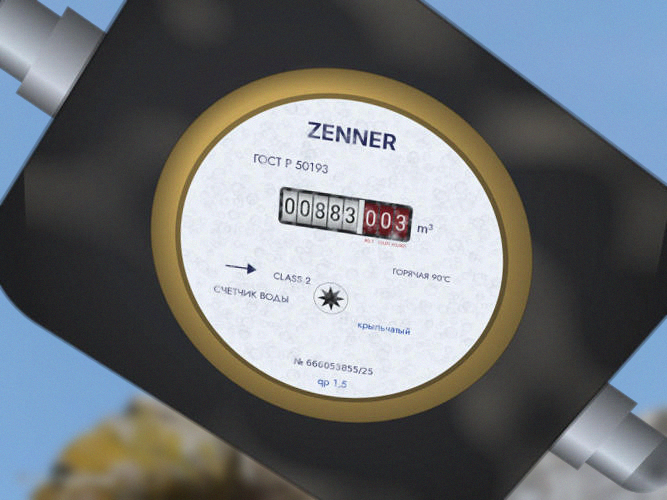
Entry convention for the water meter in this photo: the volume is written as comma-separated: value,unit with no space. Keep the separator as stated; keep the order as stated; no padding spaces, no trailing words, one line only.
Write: 883.003,m³
